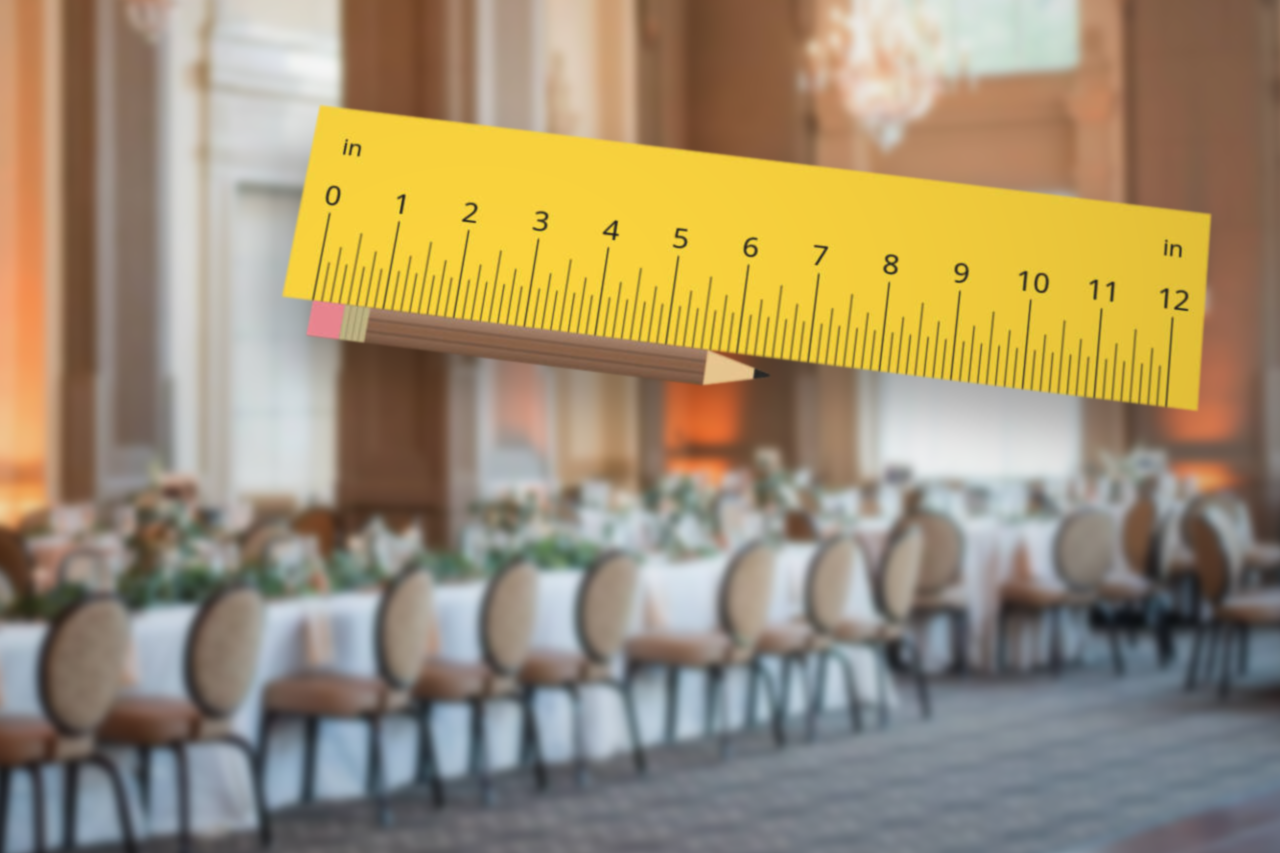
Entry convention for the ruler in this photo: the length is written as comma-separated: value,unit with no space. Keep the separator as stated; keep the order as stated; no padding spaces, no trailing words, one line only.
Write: 6.5,in
